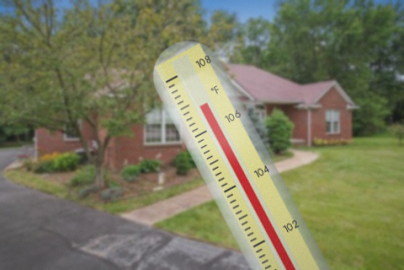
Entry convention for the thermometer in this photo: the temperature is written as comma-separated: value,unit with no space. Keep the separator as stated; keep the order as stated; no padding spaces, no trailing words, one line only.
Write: 106.8,°F
